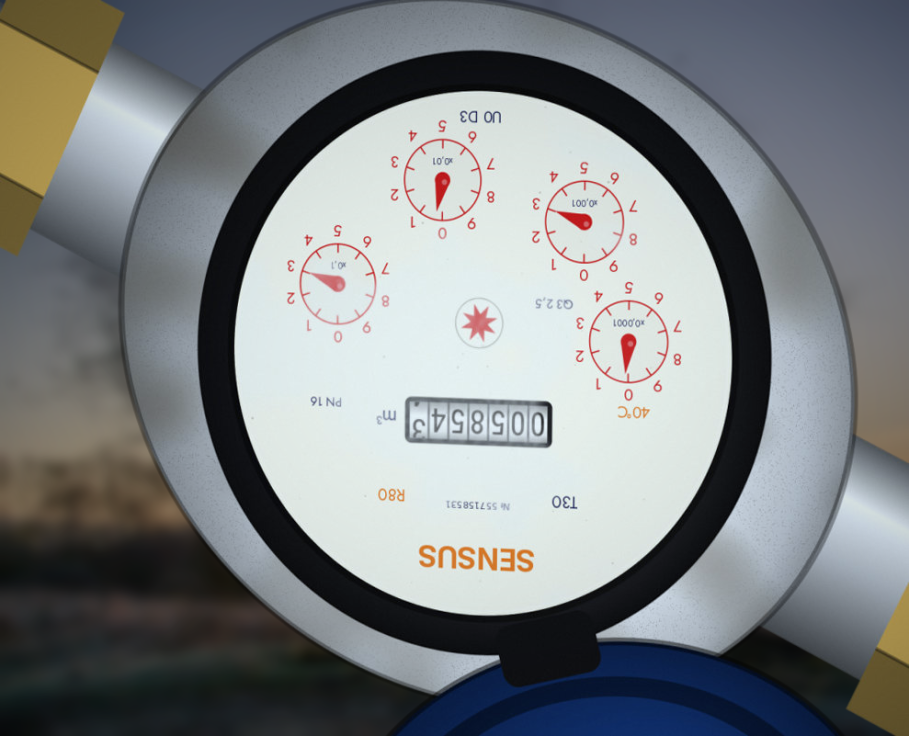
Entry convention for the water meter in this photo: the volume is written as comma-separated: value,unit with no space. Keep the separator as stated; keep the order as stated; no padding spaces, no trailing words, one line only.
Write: 58543.3030,m³
